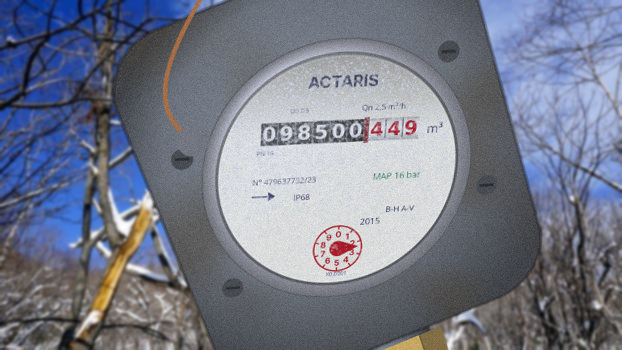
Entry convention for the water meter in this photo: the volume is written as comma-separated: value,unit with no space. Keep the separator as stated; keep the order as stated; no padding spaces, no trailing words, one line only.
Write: 98500.4492,m³
